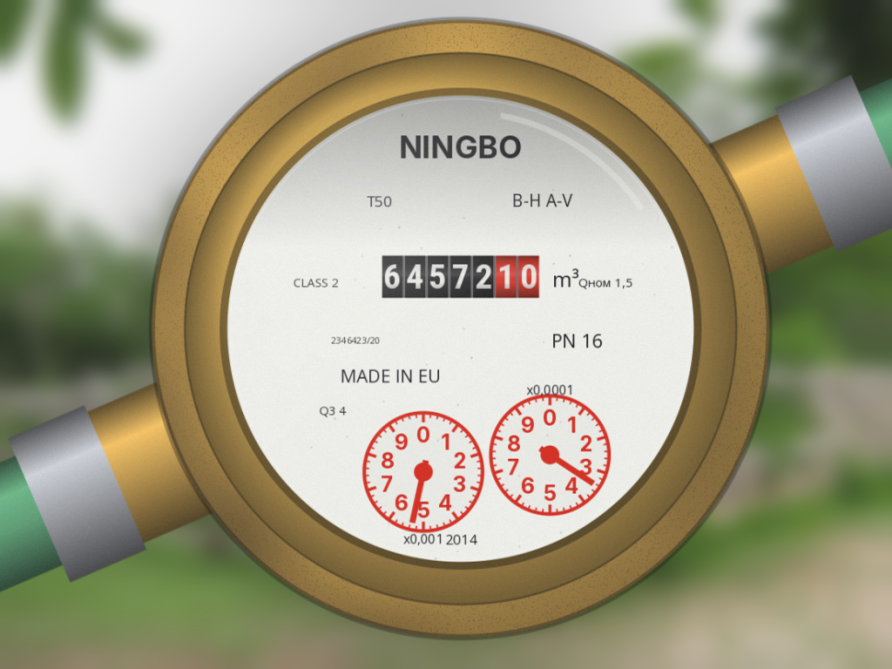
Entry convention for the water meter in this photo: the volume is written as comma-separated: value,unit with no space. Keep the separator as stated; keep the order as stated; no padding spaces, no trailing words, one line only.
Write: 64572.1053,m³
